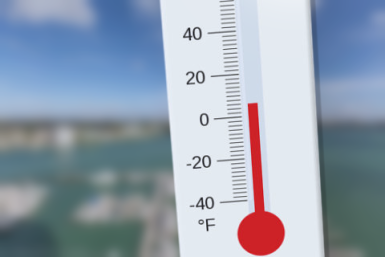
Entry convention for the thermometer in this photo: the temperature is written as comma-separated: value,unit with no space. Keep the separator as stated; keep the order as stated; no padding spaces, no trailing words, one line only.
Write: 6,°F
